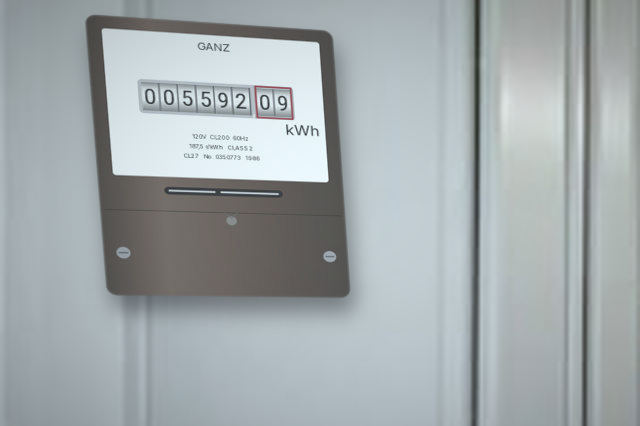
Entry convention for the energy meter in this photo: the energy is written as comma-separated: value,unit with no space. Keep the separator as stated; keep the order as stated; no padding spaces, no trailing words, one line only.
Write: 5592.09,kWh
